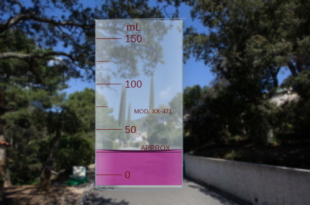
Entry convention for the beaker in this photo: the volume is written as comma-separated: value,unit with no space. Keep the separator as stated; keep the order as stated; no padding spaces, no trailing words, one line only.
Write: 25,mL
